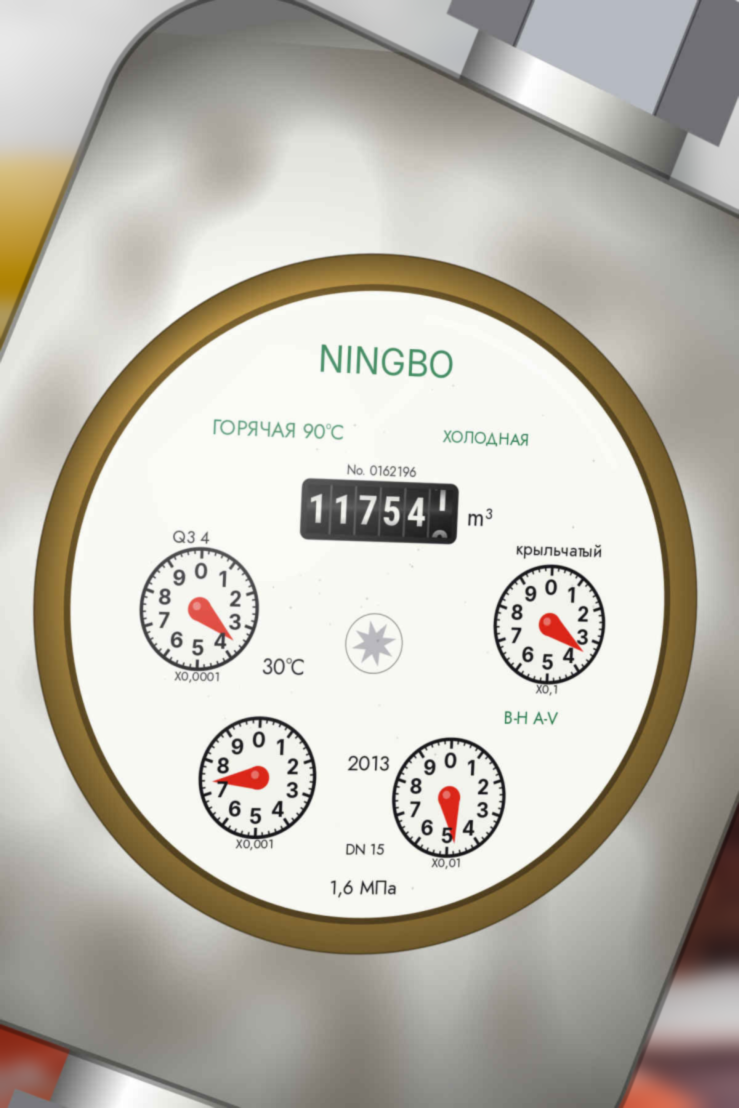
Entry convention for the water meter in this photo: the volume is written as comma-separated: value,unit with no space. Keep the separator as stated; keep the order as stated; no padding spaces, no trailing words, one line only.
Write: 117541.3473,m³
